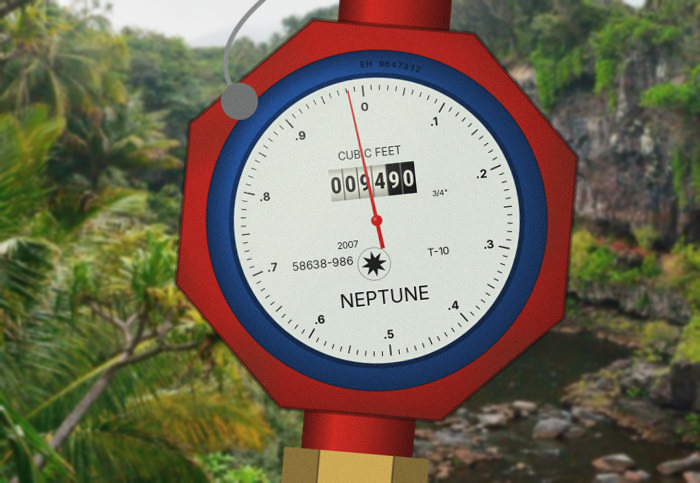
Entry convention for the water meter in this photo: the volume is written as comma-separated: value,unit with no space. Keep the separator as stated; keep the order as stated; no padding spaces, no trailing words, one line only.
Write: 9489.98,ft³
